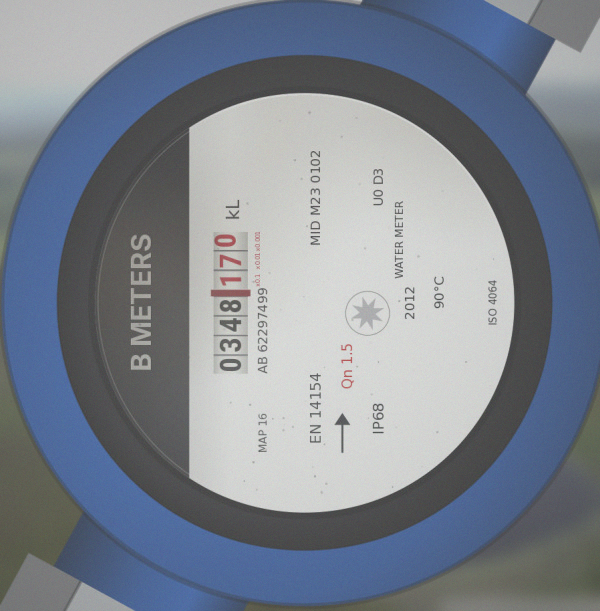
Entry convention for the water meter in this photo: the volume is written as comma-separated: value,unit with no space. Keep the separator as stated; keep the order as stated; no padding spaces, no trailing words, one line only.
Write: 348.170,kL
